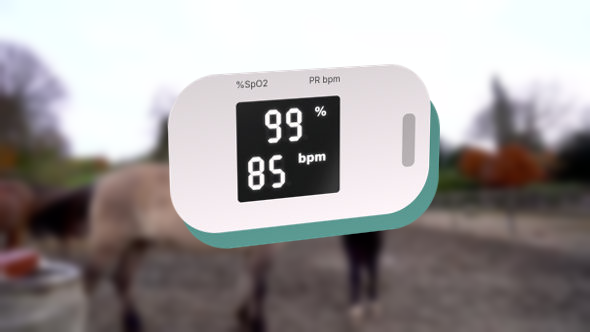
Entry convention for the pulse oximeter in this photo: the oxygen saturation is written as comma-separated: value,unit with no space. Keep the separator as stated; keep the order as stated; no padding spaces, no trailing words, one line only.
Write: 99,%
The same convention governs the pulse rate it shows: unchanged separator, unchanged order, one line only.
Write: 85,bpm
